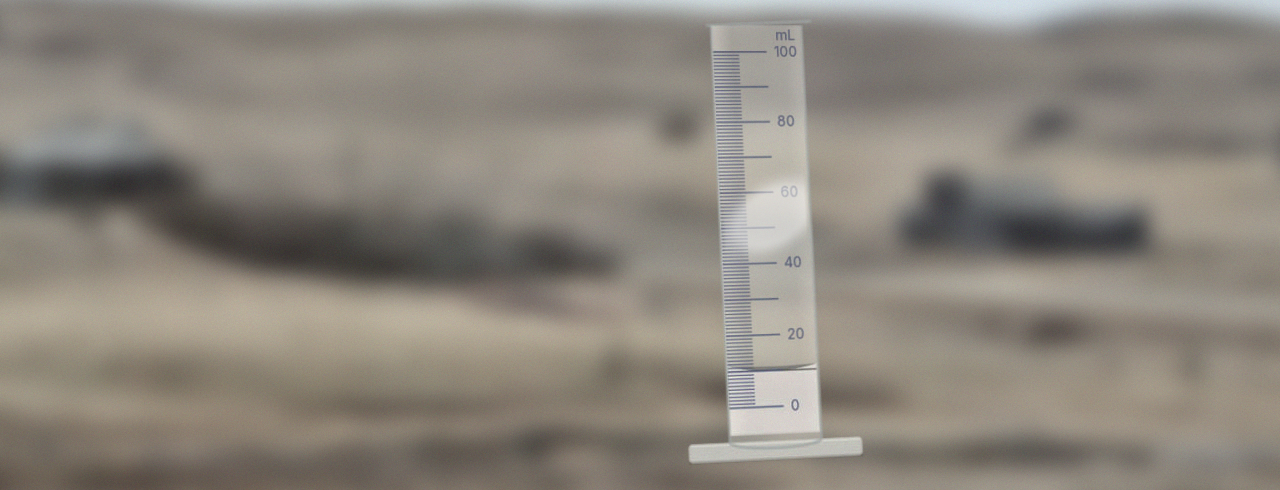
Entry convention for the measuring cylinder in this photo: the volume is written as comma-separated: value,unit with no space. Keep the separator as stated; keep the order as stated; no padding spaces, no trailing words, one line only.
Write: 10,mL
